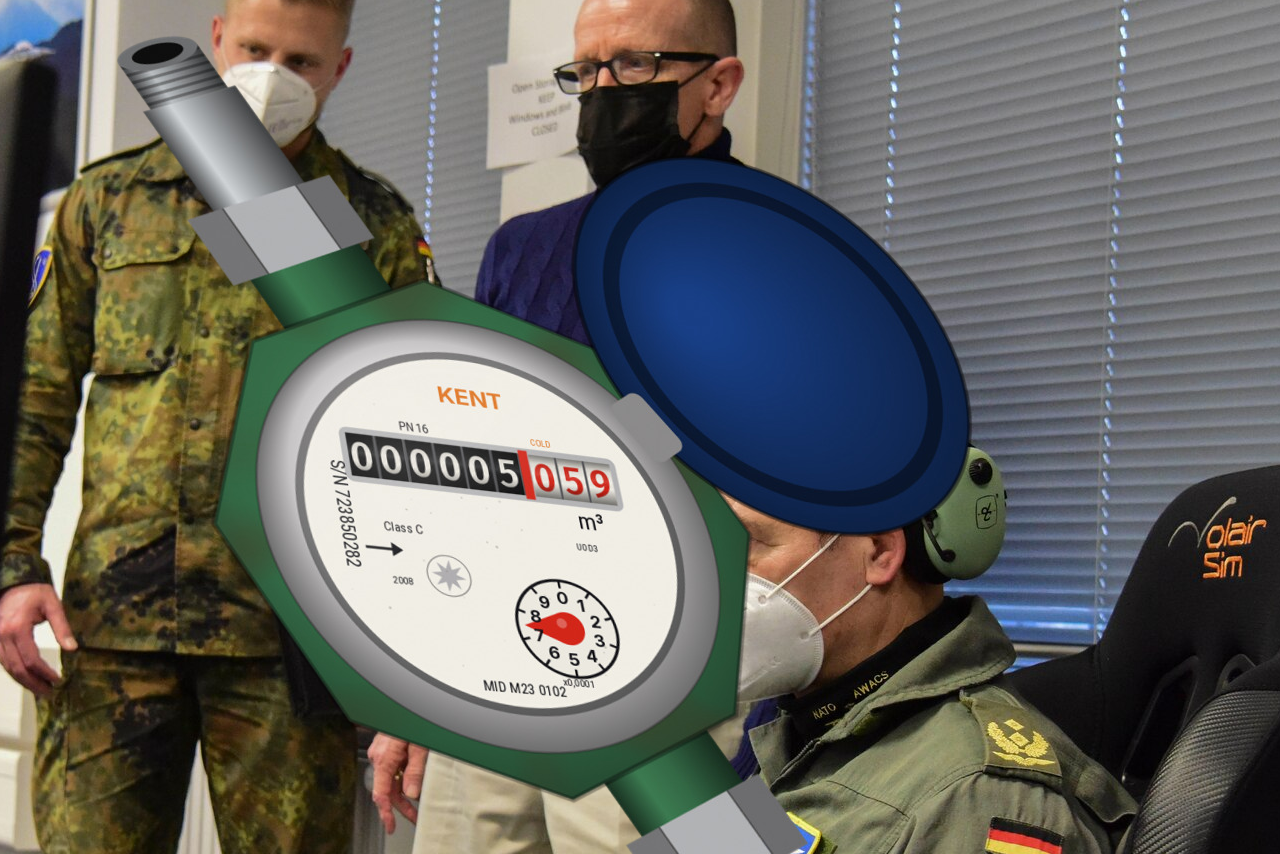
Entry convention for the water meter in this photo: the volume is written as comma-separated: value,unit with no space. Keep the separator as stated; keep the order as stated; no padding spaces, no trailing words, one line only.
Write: 5.0597,m³
